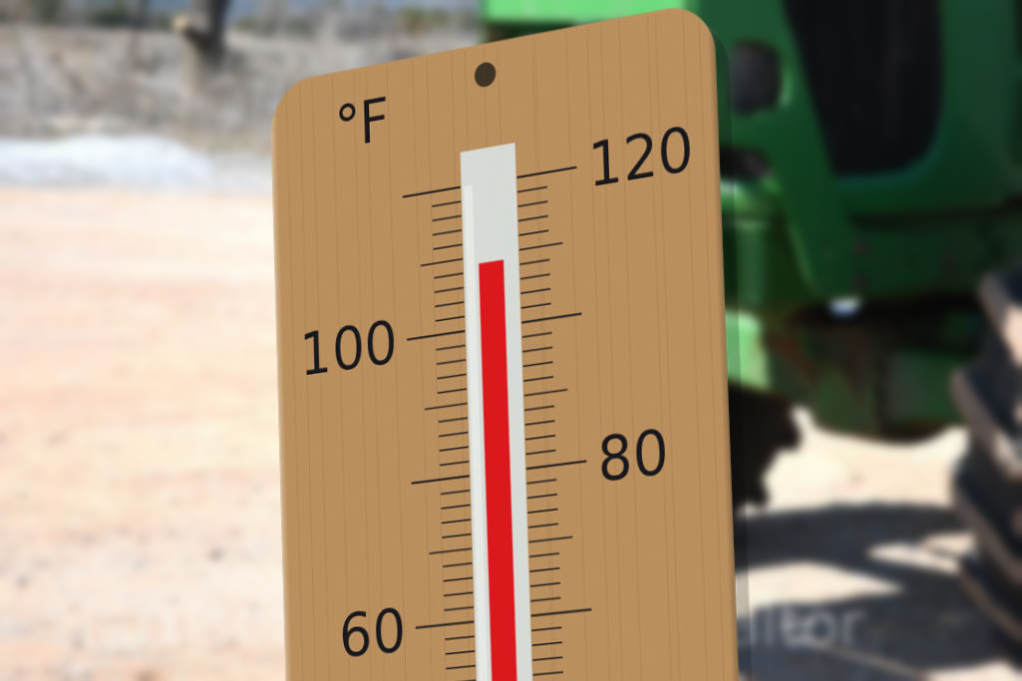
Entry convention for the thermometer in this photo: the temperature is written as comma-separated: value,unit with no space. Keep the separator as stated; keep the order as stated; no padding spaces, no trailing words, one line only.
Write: 109,°F
